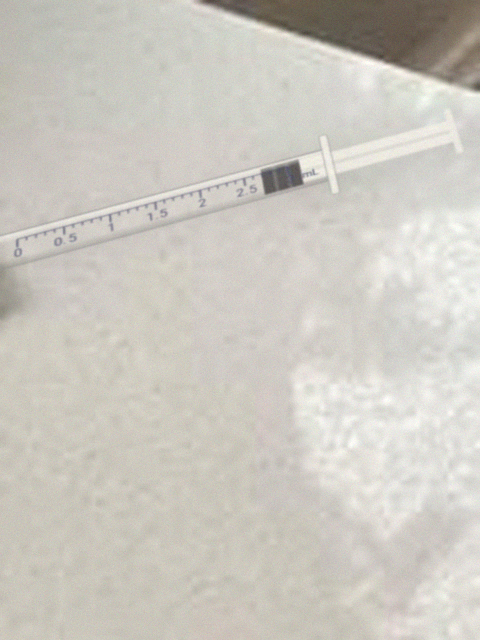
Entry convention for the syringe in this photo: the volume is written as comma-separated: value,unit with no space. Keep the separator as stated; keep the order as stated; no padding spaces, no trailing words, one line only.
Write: 2.7,mL
